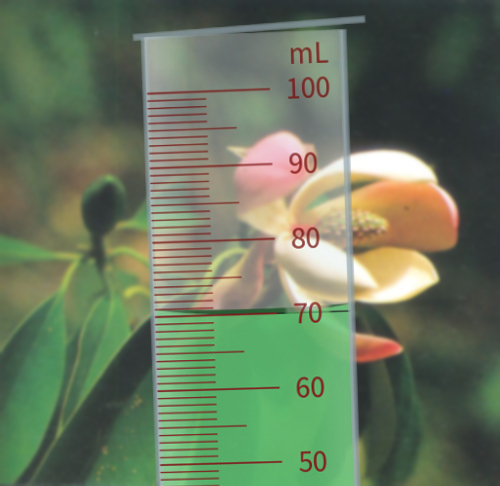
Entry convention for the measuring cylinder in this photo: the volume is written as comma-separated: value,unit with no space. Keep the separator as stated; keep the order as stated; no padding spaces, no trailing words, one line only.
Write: 70,mL
